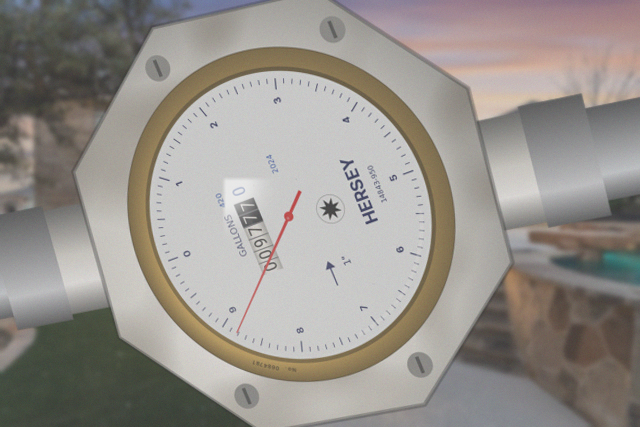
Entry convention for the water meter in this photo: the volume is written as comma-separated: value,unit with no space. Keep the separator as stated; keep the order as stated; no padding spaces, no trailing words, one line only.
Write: 97768.8,gal
